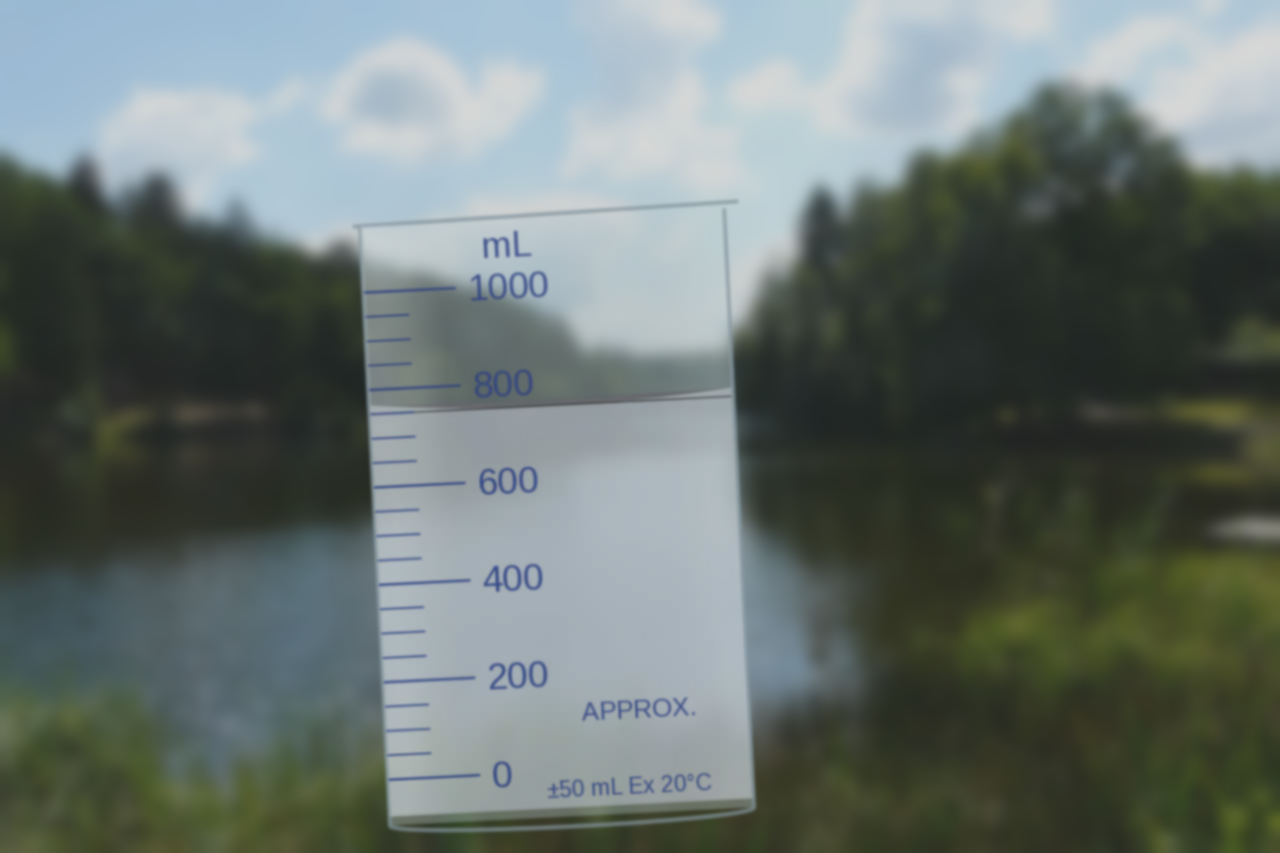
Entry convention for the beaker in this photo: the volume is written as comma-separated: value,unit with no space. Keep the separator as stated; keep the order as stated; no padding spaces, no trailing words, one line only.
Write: 750,mL
